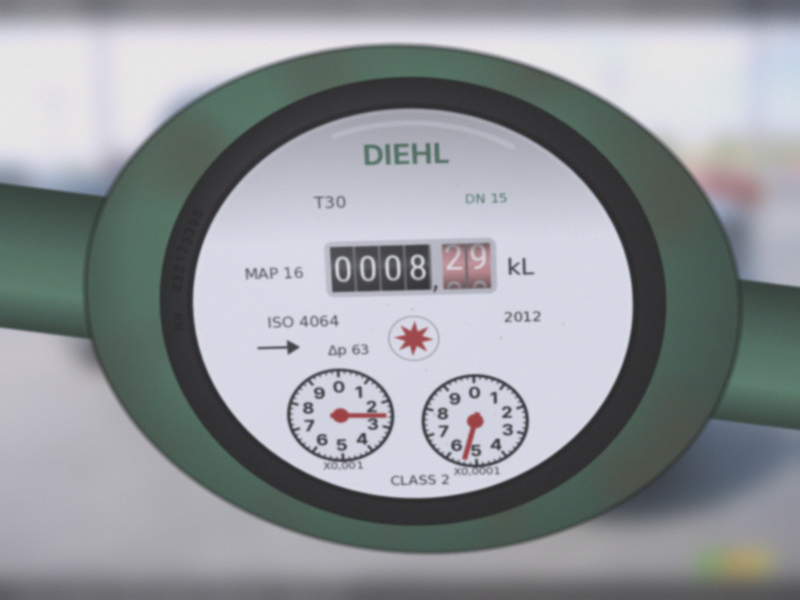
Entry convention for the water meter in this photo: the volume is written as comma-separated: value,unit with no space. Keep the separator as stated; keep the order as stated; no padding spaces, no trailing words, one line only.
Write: 8.2925,kL
